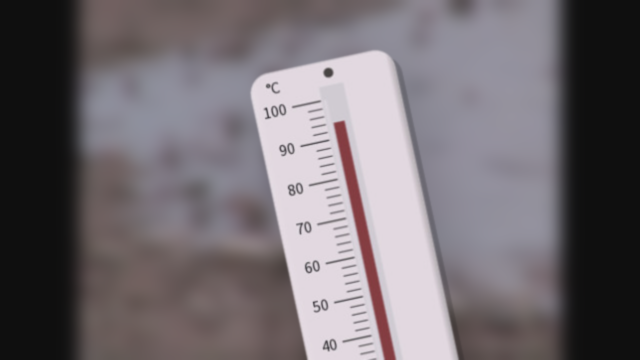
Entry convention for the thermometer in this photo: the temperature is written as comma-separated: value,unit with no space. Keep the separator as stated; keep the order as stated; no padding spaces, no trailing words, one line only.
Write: 94,°C
